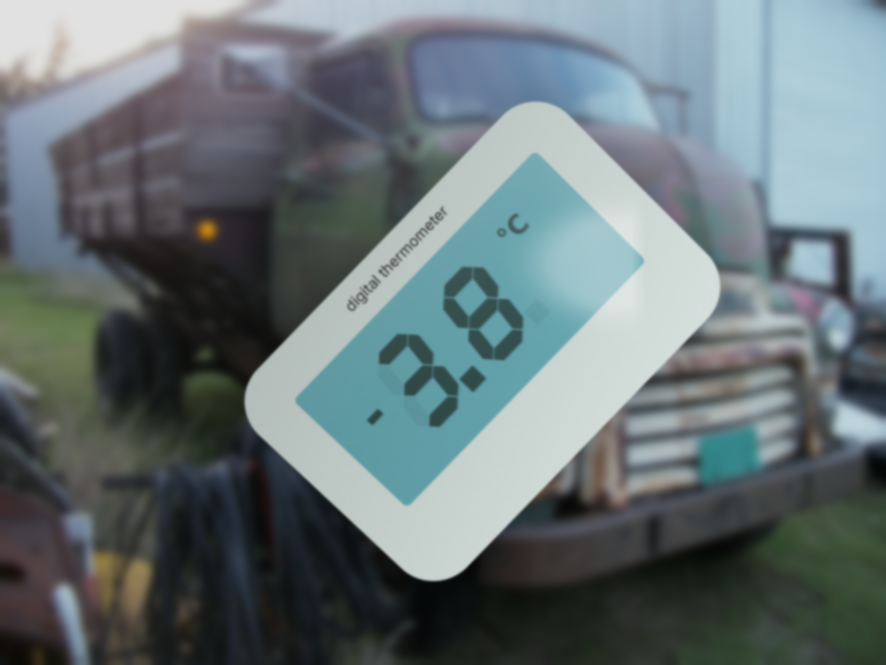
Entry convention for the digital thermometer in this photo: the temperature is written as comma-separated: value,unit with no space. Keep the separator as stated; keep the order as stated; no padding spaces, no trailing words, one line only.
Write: -3.8,°C
